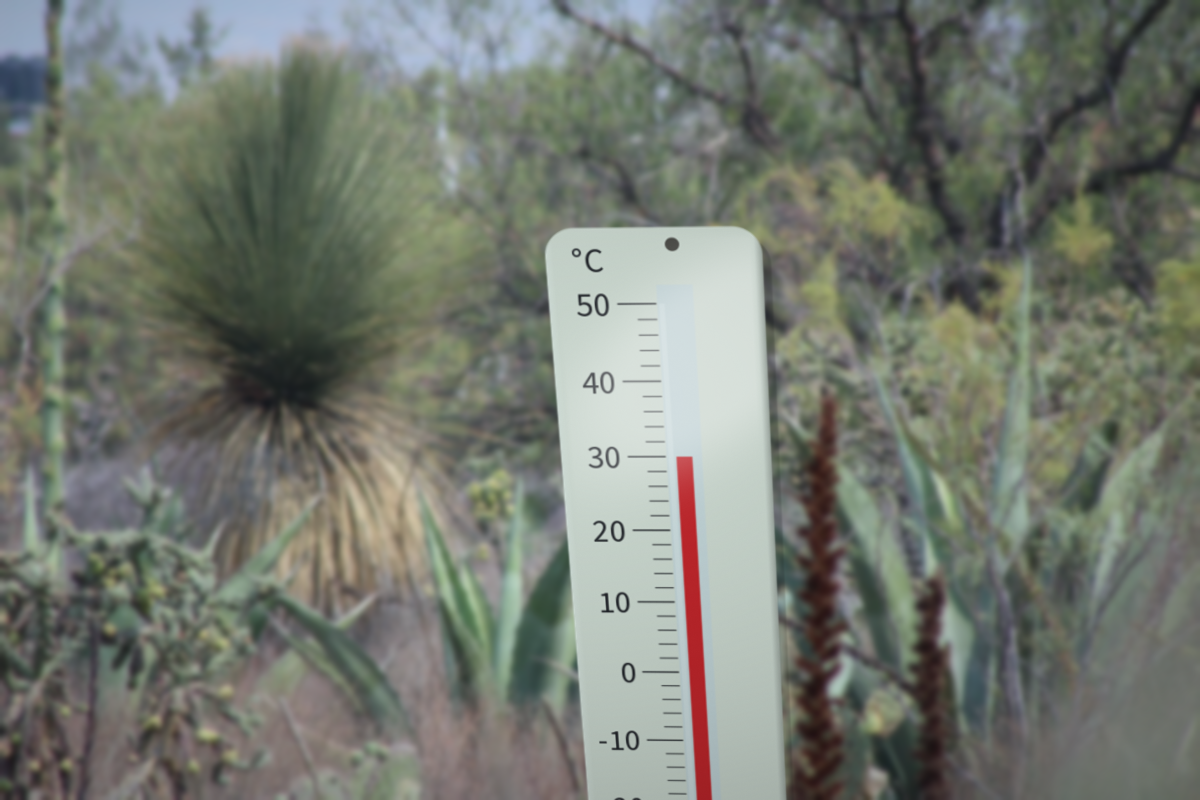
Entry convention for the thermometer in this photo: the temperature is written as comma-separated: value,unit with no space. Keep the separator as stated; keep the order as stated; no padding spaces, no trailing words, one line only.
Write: 30,°C
